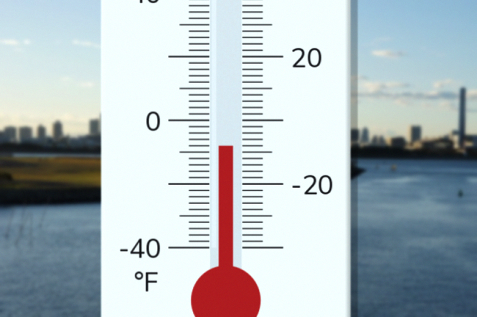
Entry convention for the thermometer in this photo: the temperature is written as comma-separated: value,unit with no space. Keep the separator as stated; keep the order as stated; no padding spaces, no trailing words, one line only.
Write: -8,°F
